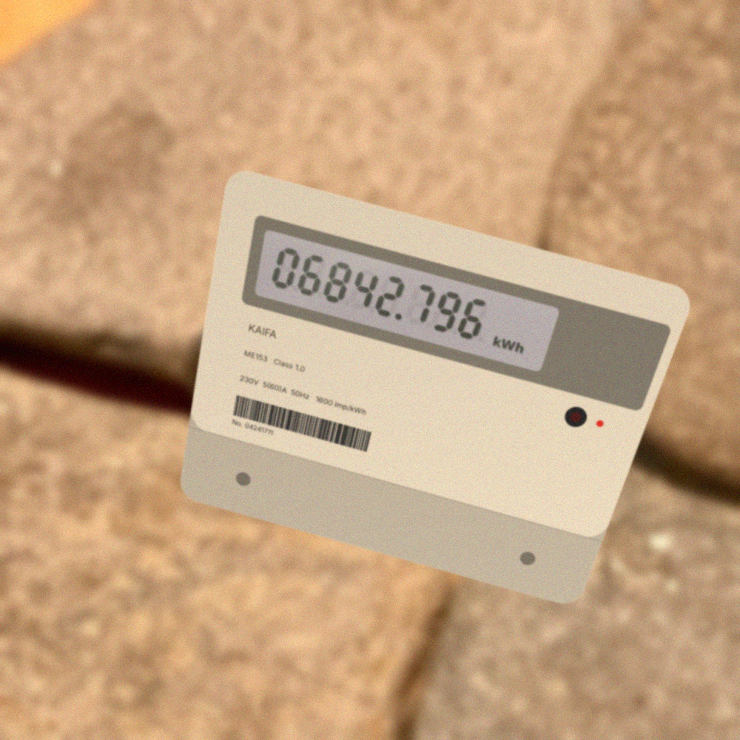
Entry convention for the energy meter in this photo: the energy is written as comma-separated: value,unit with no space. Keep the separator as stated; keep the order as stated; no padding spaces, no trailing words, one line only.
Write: 6842.796,kWh
